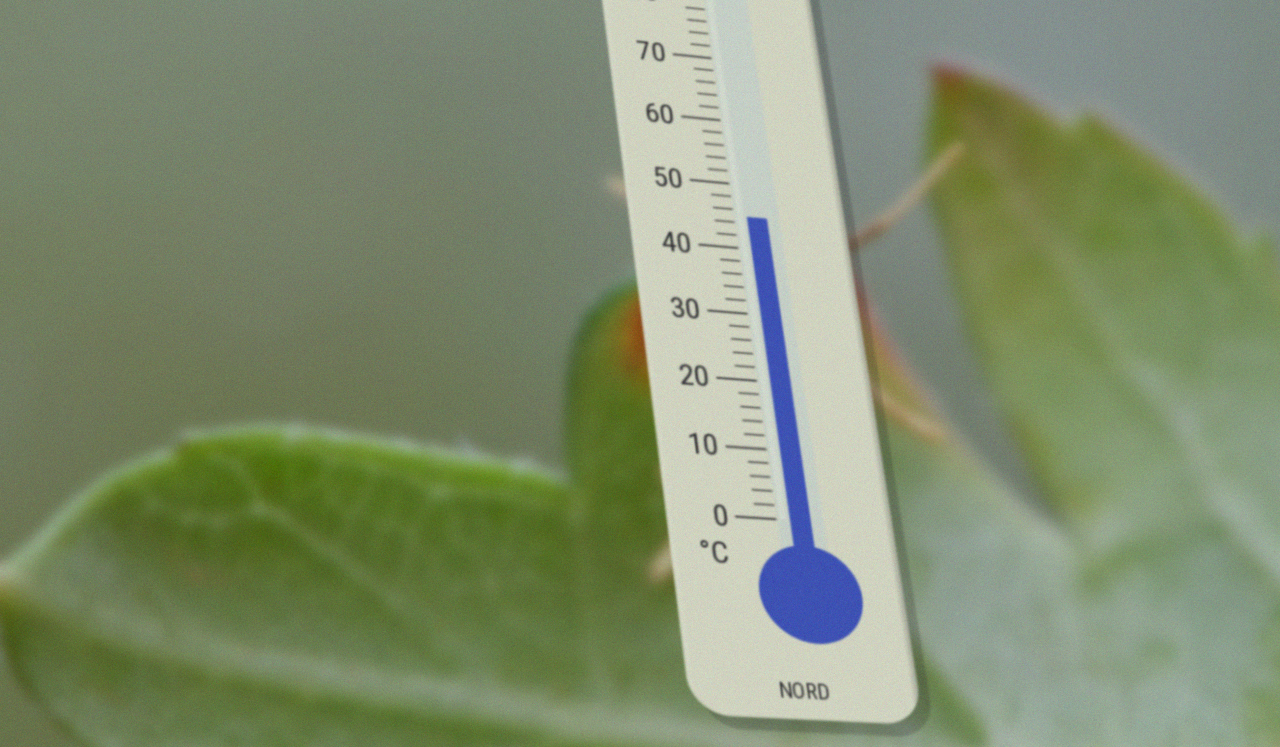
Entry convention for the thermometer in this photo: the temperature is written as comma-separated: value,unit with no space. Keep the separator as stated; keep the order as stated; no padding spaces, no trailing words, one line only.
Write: 45,°C
